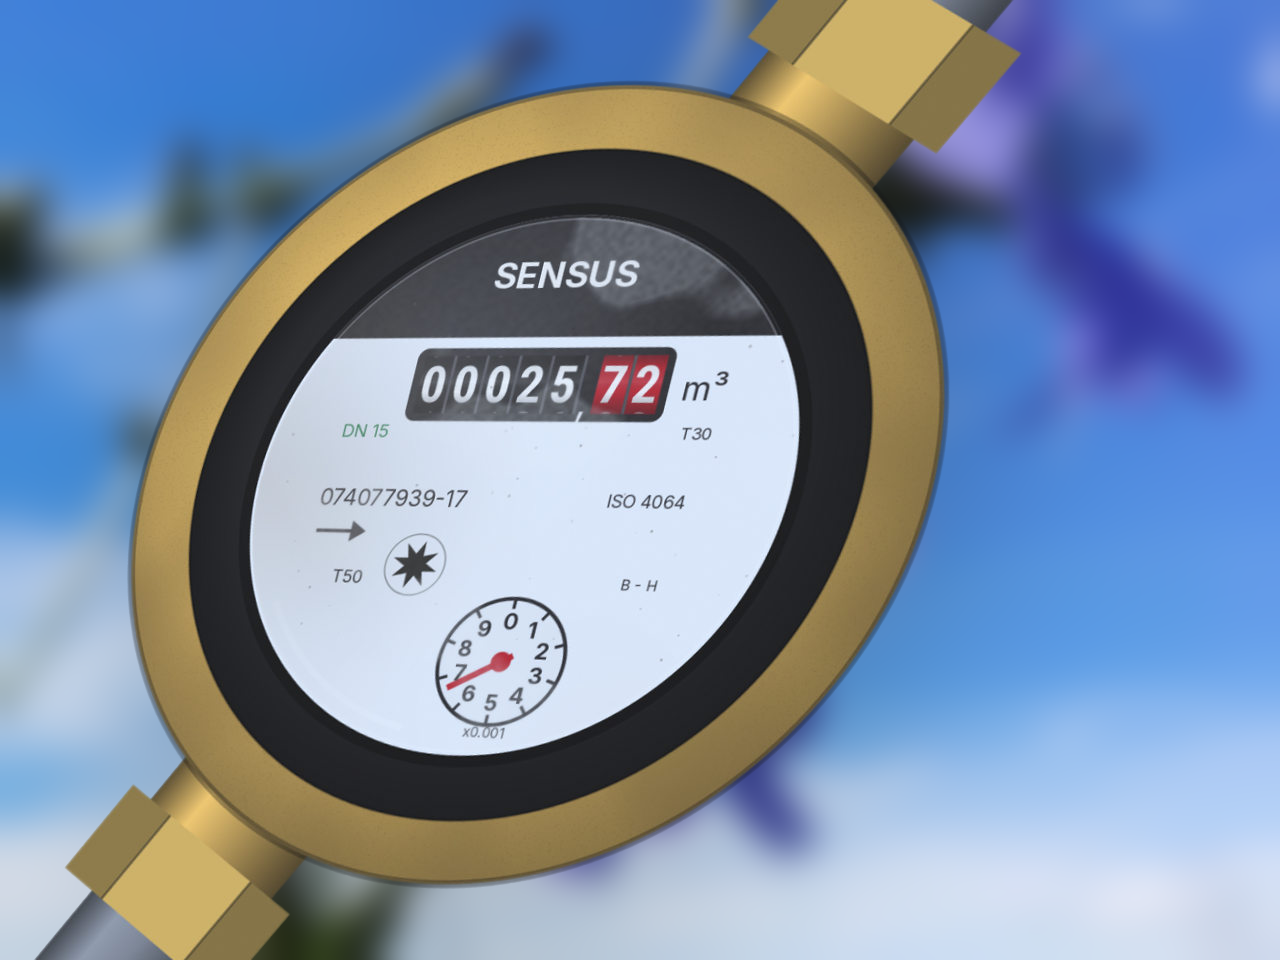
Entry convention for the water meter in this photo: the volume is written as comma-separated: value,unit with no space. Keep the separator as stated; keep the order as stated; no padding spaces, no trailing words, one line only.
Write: 25.726,m³
